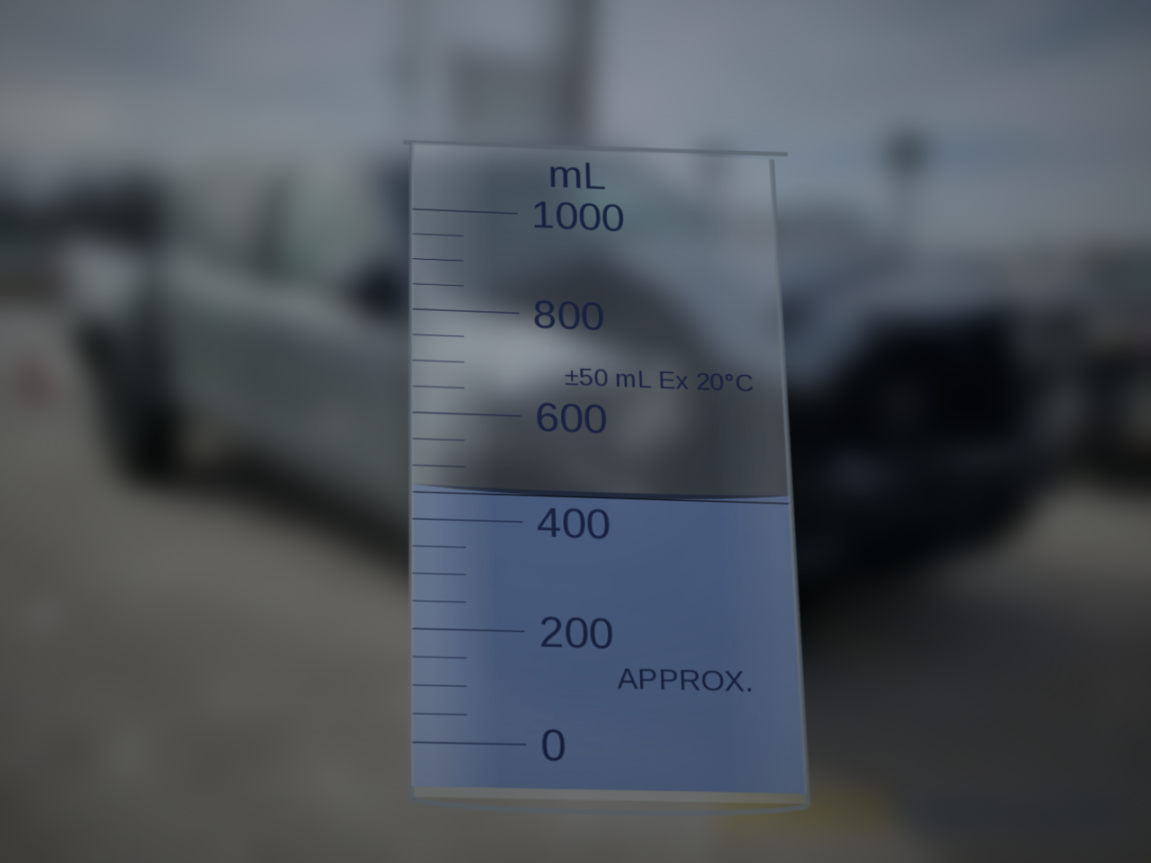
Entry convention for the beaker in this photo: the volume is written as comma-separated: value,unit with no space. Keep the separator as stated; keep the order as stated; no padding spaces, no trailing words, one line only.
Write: 450,mL
